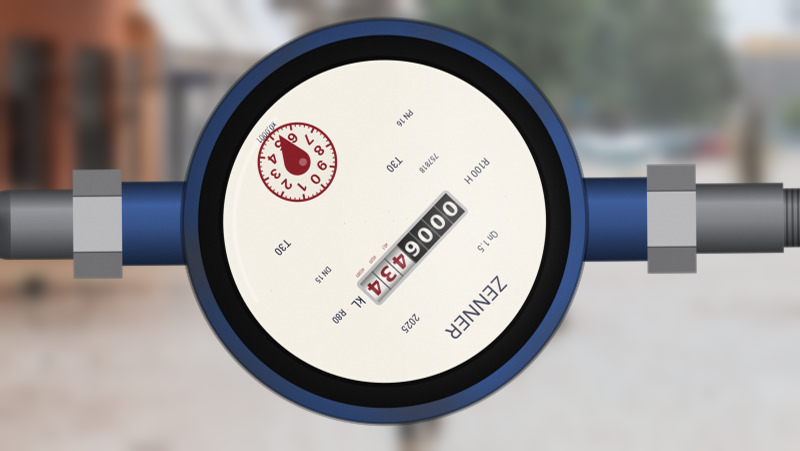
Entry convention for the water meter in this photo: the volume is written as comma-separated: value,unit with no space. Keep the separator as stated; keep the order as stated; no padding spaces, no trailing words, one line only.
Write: 6.4345,kL
